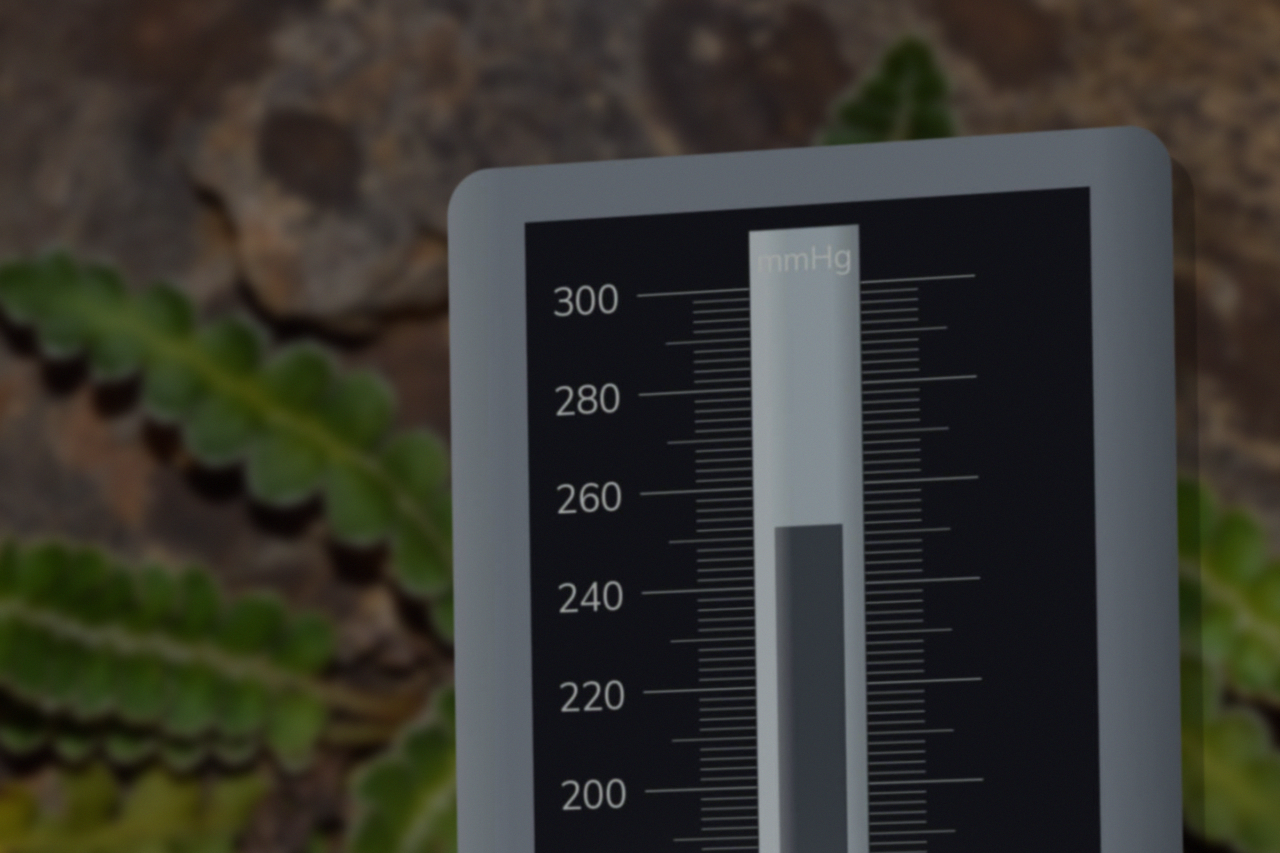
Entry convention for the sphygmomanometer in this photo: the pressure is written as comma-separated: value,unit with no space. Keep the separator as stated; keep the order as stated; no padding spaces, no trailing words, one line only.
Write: 252,mmHg
